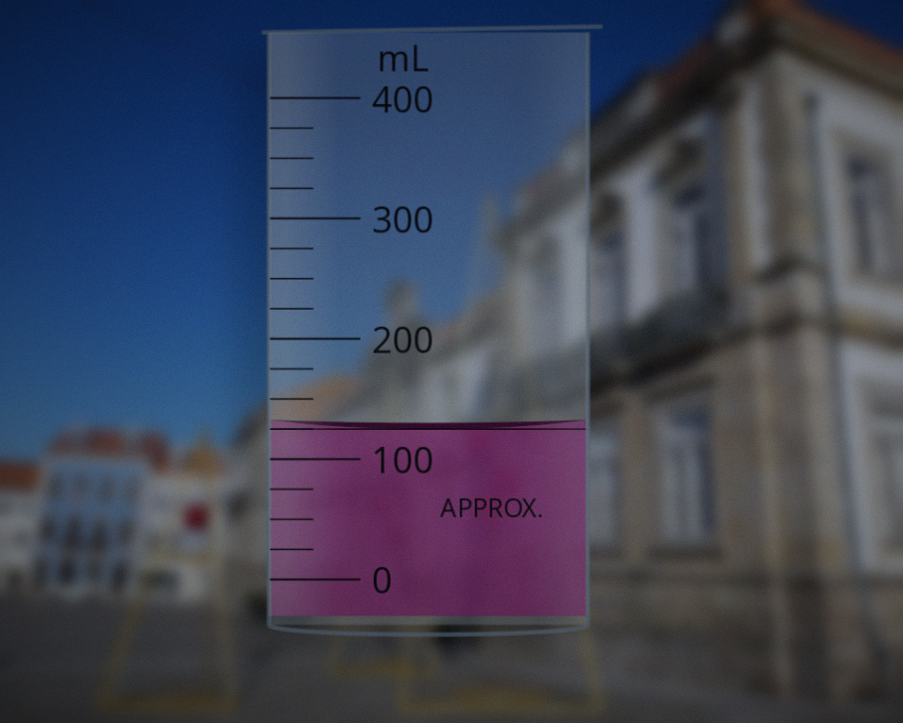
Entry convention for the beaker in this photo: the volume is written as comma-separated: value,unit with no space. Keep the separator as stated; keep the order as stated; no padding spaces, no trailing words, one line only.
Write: 125,mL
